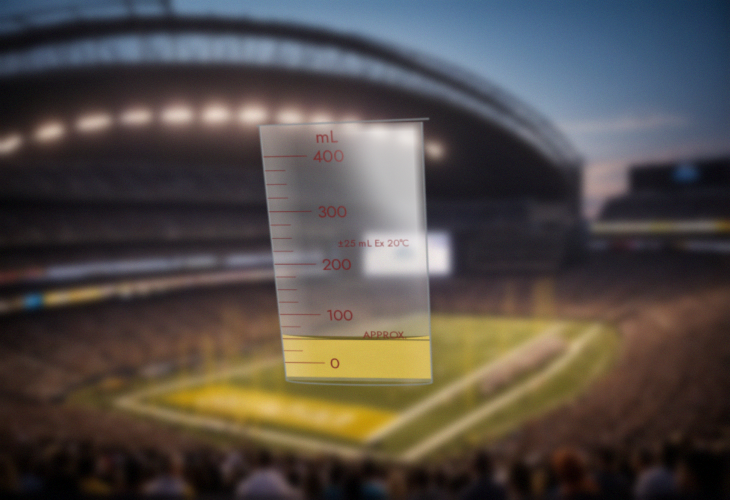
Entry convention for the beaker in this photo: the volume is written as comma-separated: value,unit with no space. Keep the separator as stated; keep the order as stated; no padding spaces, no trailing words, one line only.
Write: 50,mL
